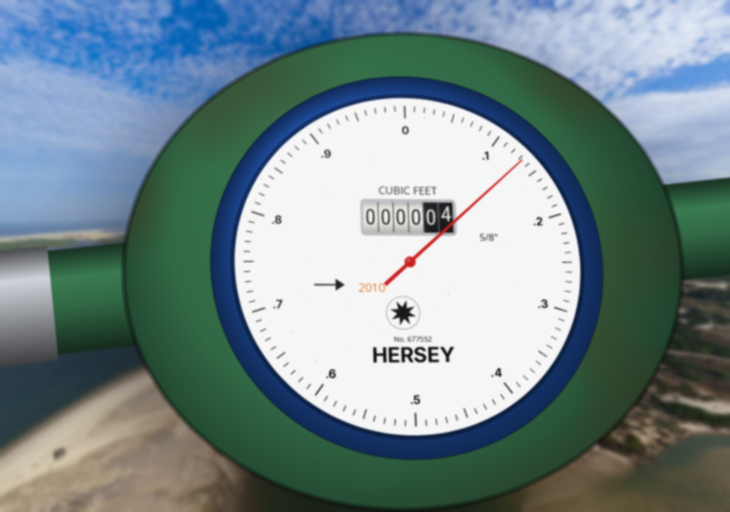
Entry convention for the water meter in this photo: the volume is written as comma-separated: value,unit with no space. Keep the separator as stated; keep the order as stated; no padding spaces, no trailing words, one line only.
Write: 4.13,ft³
